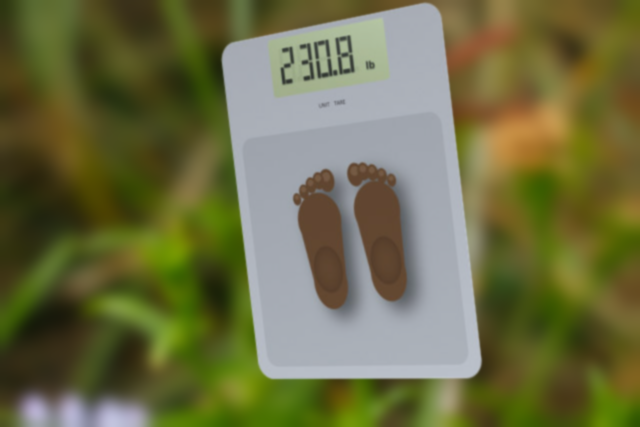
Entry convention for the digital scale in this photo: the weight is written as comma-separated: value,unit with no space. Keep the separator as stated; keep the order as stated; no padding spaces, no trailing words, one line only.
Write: 230.8,lb
